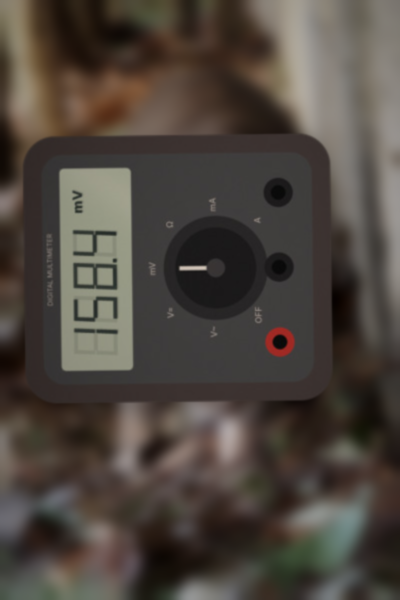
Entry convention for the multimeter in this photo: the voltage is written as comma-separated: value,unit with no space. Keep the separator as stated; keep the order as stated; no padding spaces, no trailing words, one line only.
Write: 158.4,mV
